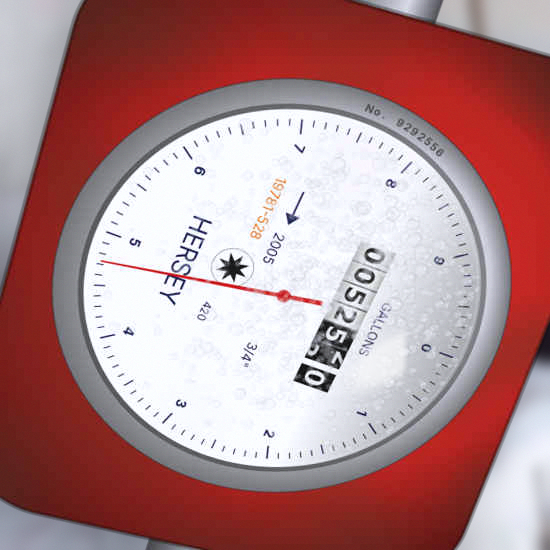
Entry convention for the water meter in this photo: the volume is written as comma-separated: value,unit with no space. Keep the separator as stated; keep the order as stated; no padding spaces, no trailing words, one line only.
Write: 52524.7,gal
